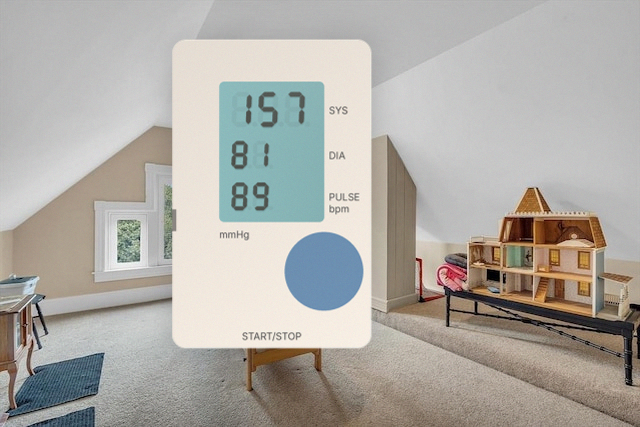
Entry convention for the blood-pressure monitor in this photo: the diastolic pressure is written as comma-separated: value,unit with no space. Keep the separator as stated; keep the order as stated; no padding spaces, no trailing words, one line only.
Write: 81,mmHg
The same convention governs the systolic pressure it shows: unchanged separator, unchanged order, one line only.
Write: 157,mmHg
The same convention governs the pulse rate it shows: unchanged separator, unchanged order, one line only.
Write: 89,bpm
